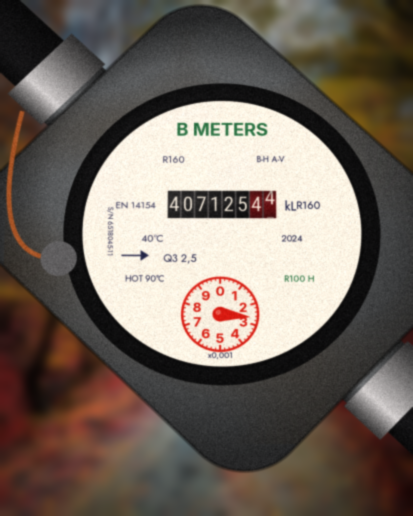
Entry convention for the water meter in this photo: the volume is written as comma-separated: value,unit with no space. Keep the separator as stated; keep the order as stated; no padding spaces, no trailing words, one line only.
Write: 407125.442,kL
